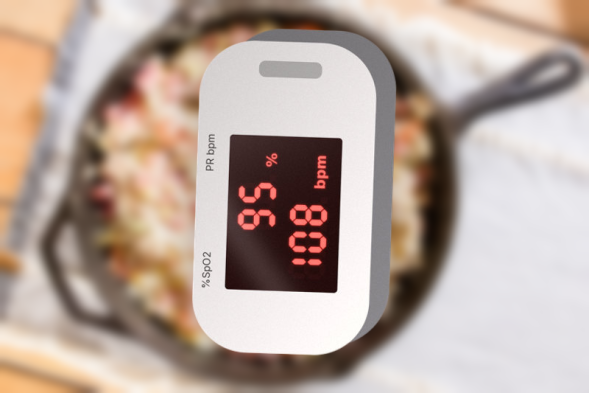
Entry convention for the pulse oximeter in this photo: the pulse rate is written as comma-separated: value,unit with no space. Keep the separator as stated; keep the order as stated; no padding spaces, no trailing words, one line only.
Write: 108,bpm
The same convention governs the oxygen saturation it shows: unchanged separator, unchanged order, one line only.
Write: 95,%
